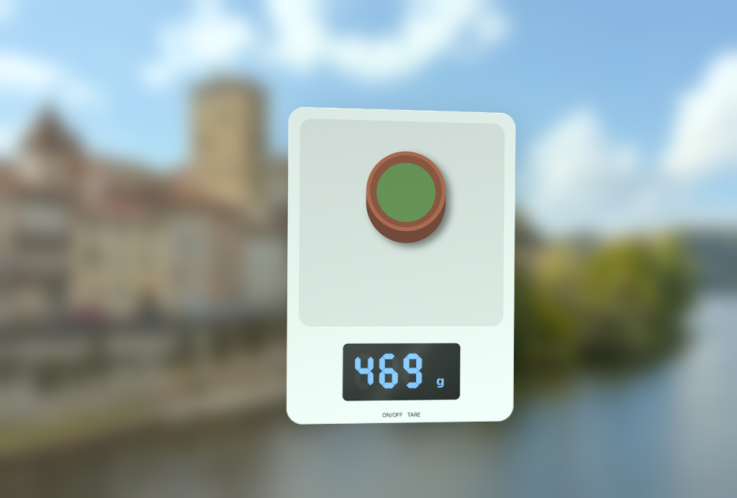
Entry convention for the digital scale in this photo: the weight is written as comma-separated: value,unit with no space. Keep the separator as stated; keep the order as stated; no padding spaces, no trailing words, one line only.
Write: 469,g
